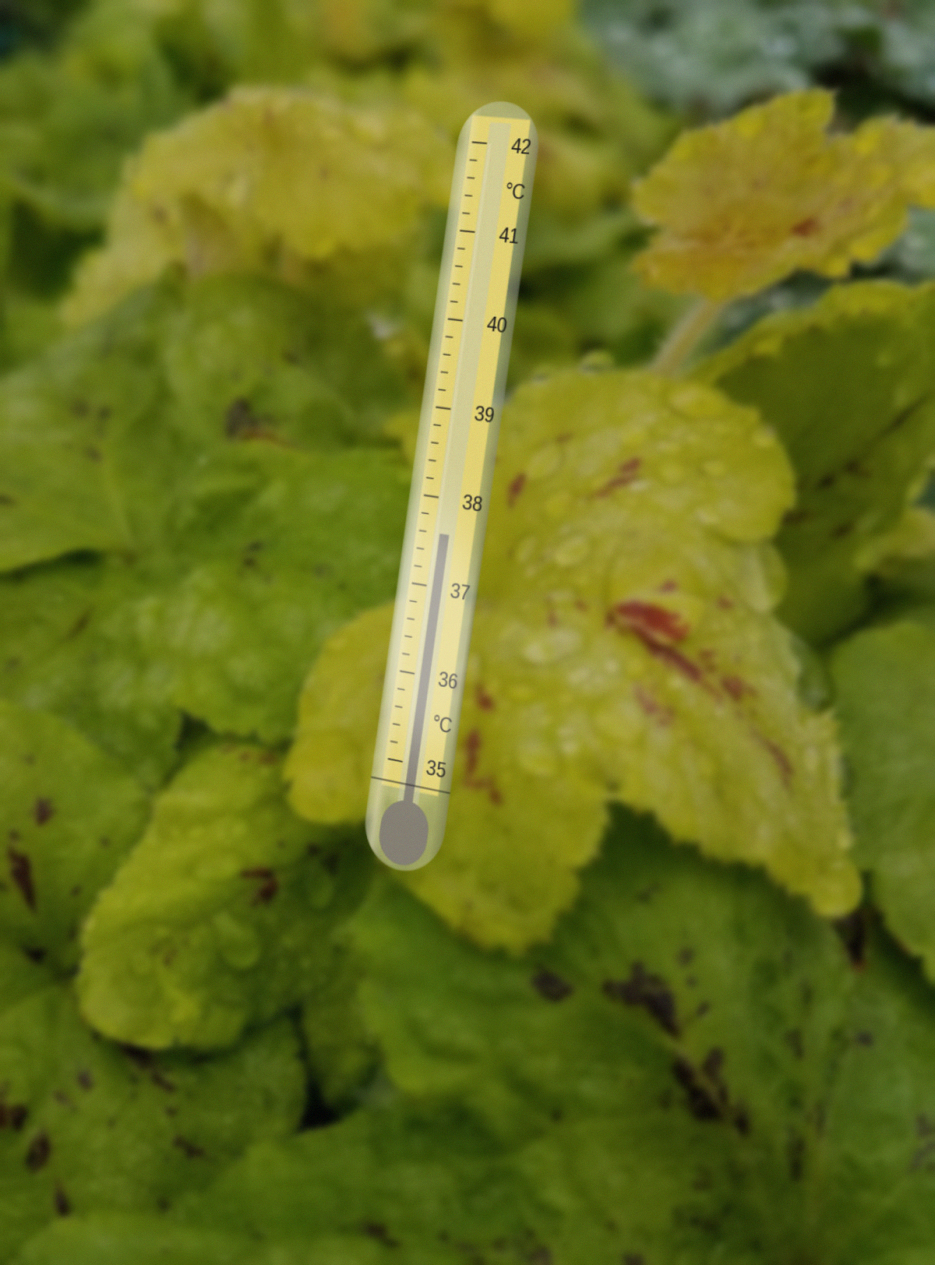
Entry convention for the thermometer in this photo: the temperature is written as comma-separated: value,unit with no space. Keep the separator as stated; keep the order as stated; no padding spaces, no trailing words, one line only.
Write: 37.6,°C
